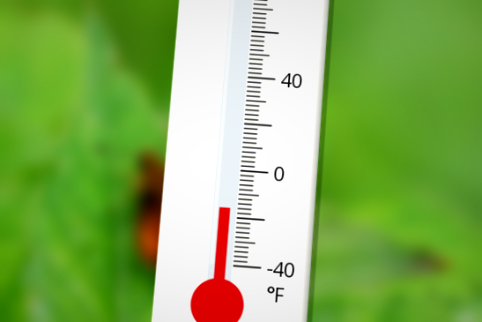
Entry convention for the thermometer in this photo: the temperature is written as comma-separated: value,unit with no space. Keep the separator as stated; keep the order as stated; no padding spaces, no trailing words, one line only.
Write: -16,°F
